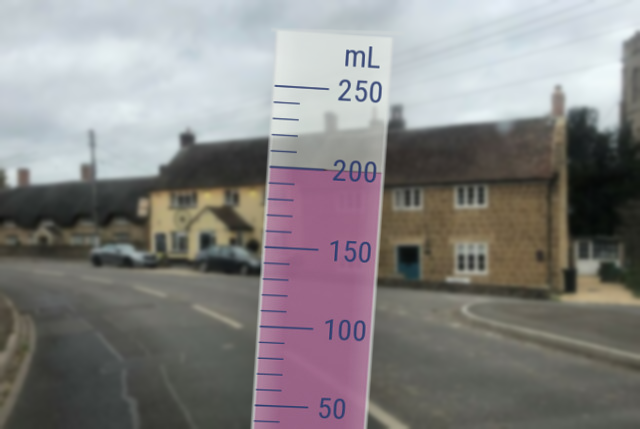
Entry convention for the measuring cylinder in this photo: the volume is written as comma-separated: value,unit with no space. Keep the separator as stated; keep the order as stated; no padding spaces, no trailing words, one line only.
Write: 200,mL
